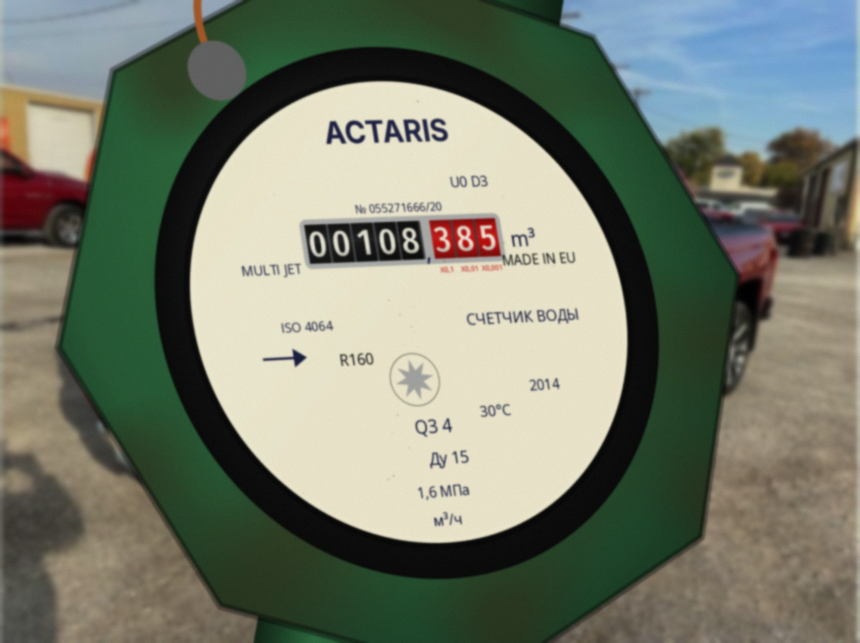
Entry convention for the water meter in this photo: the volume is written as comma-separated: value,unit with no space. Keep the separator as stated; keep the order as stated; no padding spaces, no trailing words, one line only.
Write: 108.385,m³
